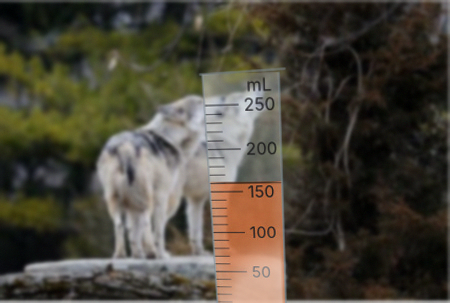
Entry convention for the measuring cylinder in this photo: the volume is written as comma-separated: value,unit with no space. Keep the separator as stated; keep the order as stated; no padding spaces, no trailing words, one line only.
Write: 160,mL
